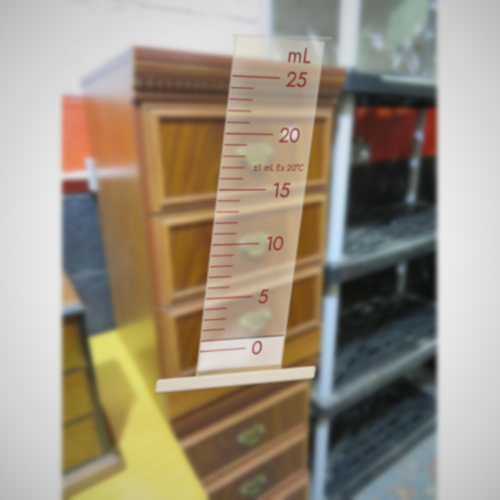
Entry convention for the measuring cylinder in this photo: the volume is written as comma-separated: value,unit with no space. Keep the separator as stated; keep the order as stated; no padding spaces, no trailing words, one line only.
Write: 1,mL
